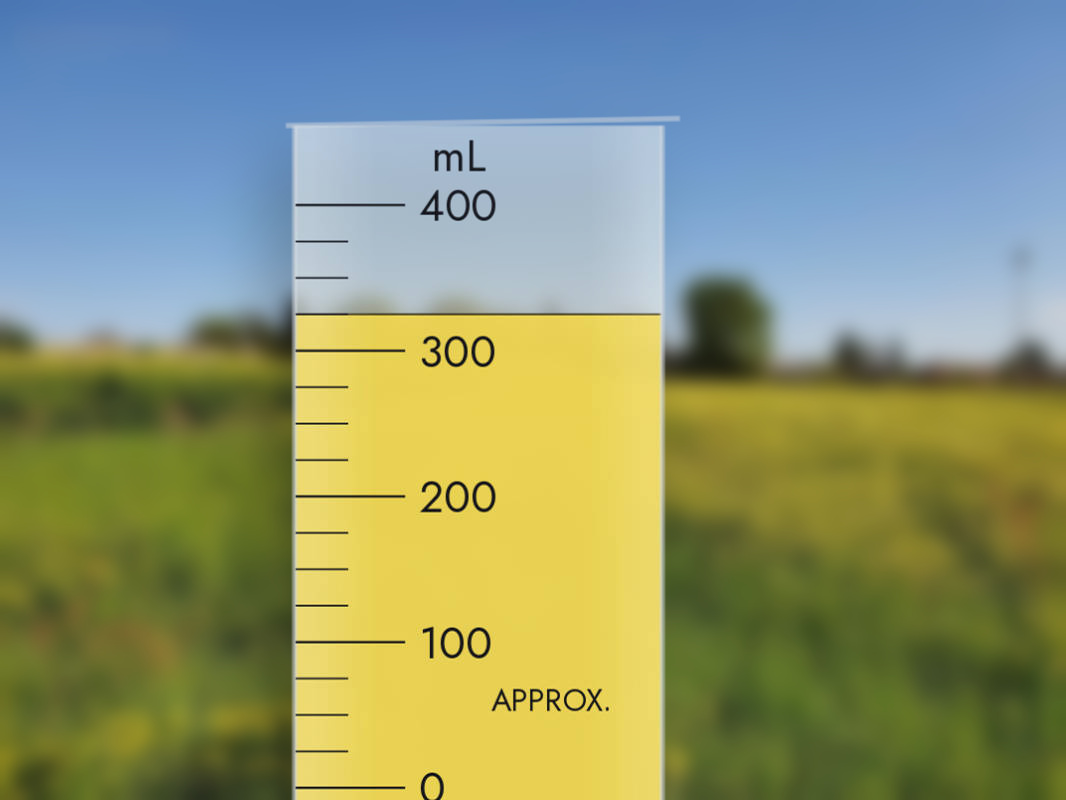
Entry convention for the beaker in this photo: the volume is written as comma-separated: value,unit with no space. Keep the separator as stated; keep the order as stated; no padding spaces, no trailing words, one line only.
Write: 325,mL
